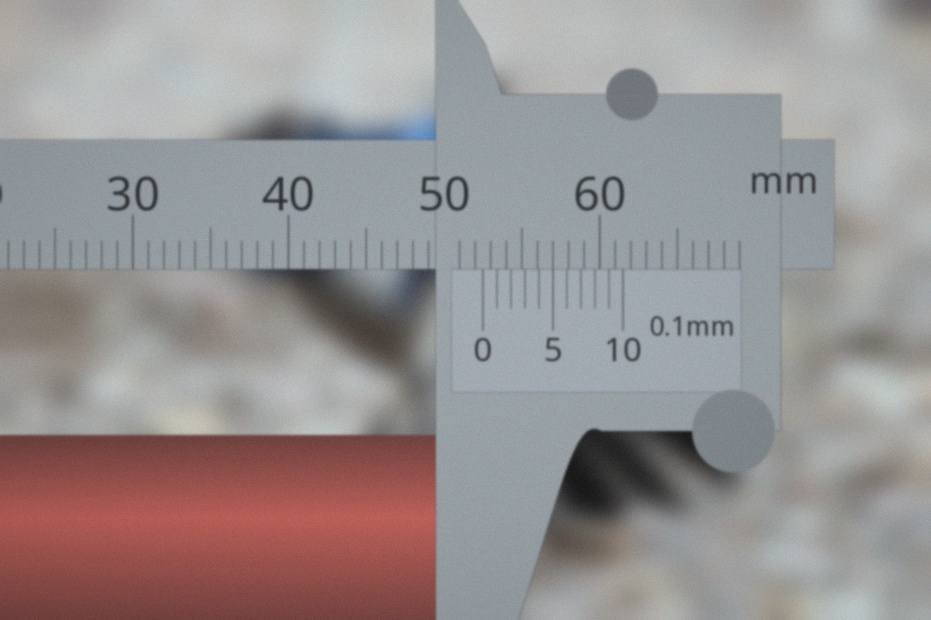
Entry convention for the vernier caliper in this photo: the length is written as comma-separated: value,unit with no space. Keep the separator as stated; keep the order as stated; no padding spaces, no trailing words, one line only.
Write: 52.5,mm
